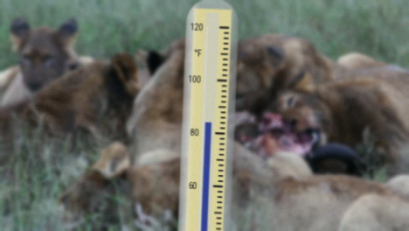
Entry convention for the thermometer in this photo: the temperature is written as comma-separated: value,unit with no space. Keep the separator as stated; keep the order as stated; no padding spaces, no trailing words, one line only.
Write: 84,°F
